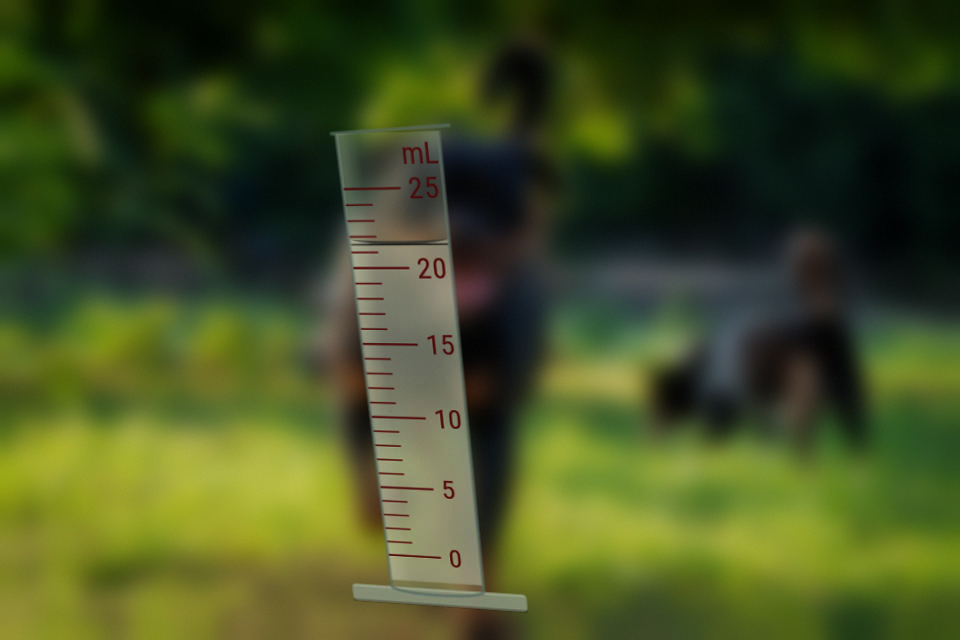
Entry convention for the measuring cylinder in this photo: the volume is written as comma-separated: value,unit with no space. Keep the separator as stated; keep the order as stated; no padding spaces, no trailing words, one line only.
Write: 21.5,mL
